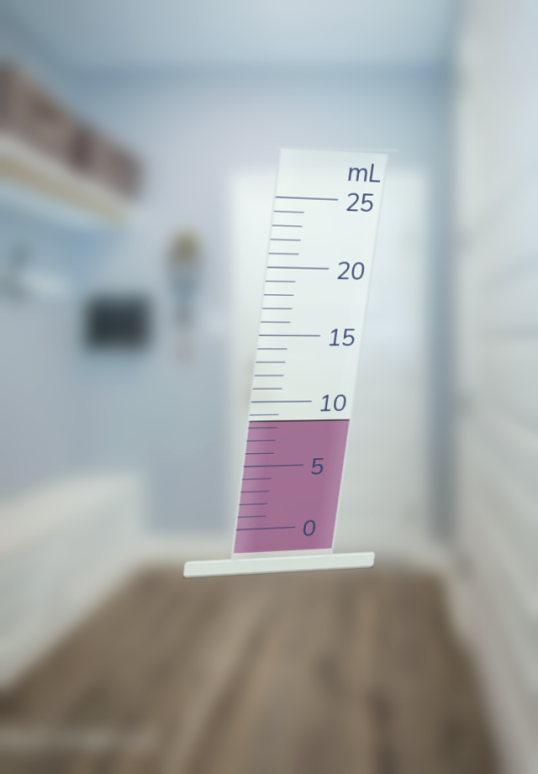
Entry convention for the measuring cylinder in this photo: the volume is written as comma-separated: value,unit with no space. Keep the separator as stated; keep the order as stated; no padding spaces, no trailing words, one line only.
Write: 8.5,mL
